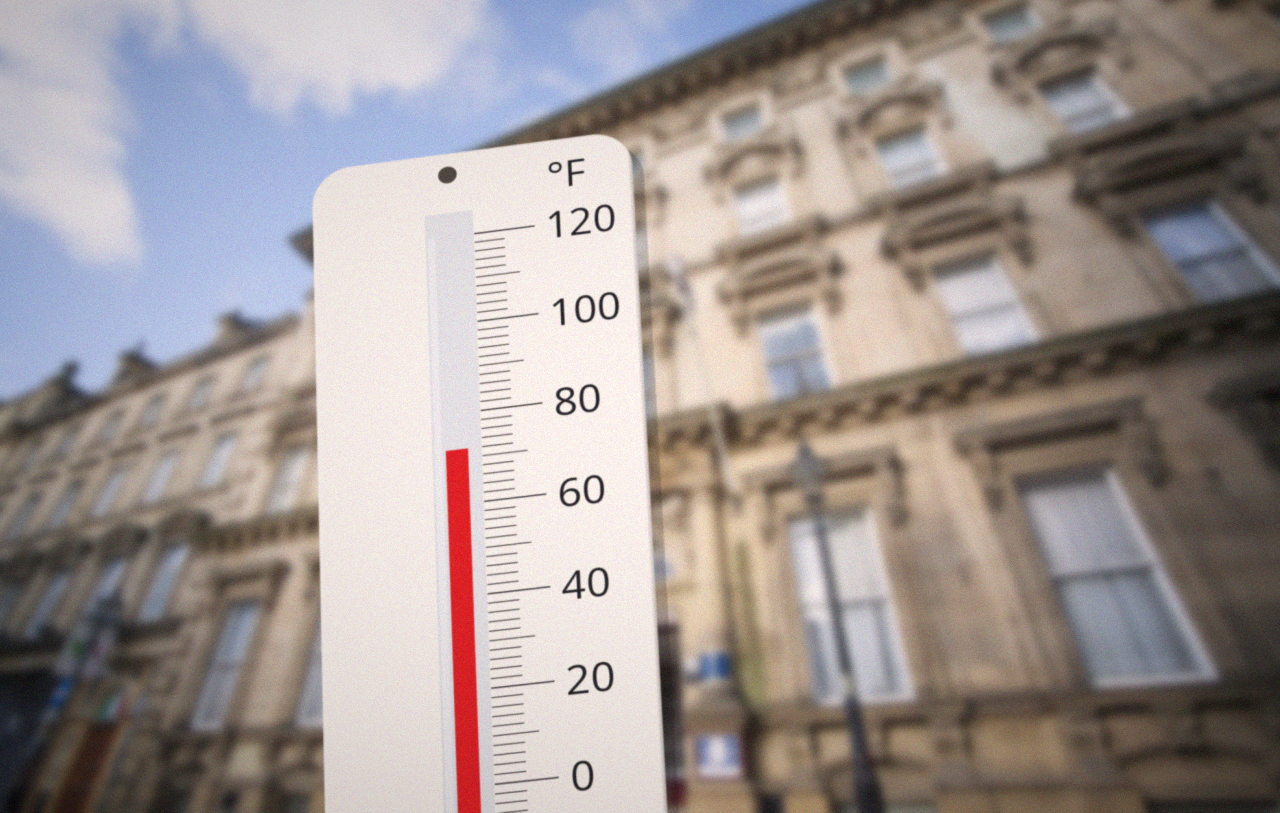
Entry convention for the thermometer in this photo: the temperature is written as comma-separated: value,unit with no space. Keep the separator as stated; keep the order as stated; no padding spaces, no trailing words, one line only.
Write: 72,°F
